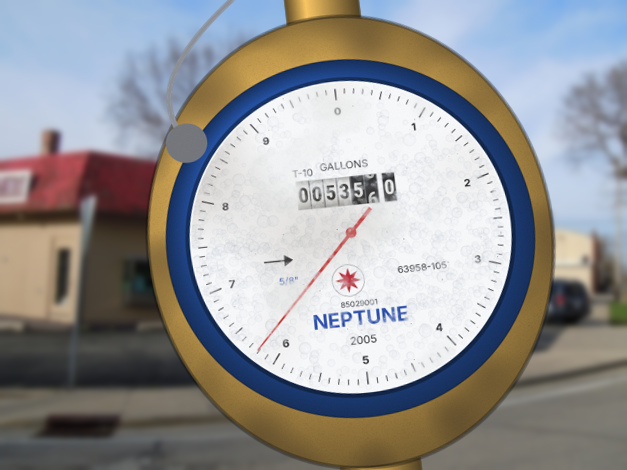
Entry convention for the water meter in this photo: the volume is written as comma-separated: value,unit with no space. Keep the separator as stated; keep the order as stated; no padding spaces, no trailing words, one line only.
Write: 53556.2,gal
